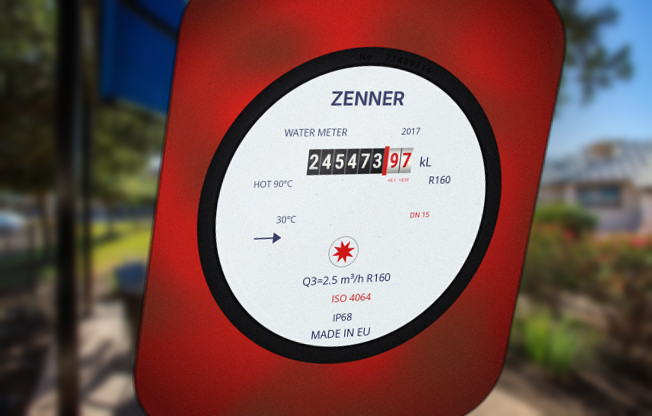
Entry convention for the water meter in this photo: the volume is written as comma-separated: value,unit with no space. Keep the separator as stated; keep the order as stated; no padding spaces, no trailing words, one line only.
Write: 245473.97,kL
